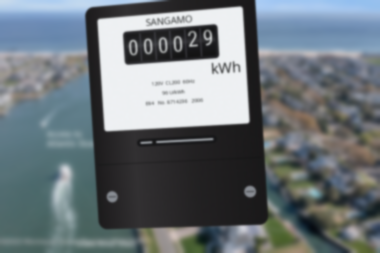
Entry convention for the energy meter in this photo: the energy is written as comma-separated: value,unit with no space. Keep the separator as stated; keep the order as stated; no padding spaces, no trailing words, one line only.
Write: 29,kWh
